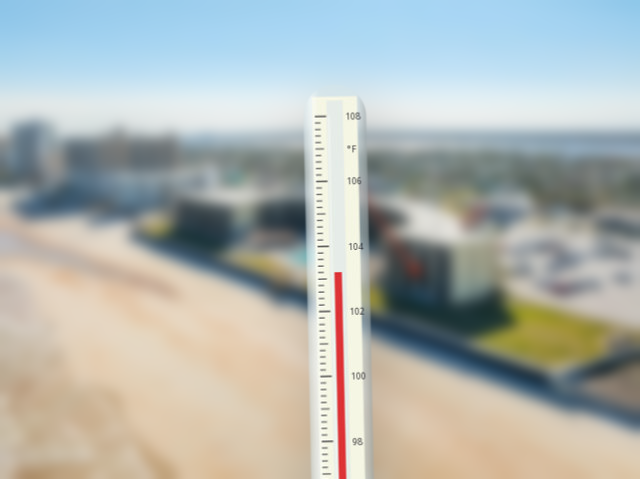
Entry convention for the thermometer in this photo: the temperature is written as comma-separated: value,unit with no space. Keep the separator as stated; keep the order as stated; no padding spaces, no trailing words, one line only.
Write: 103.2,°F
